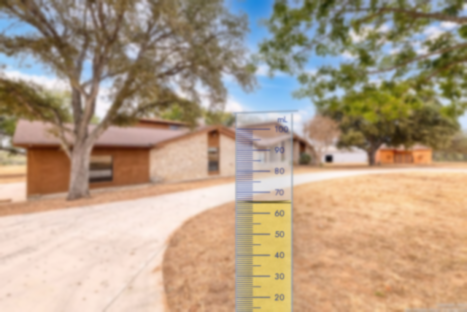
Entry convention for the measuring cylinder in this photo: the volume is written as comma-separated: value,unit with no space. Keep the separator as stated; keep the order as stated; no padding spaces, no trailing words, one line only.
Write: 65,mL
